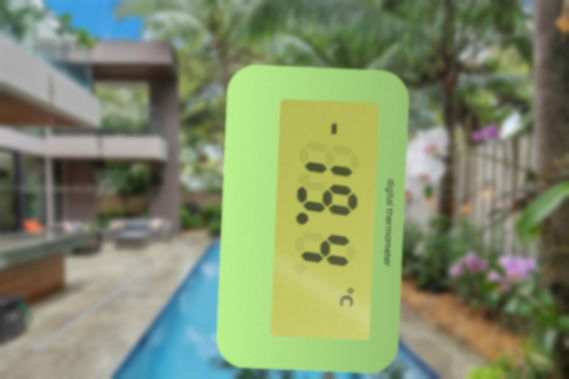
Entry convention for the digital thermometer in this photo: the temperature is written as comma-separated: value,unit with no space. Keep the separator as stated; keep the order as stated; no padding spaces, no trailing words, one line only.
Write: -19.4,°C
